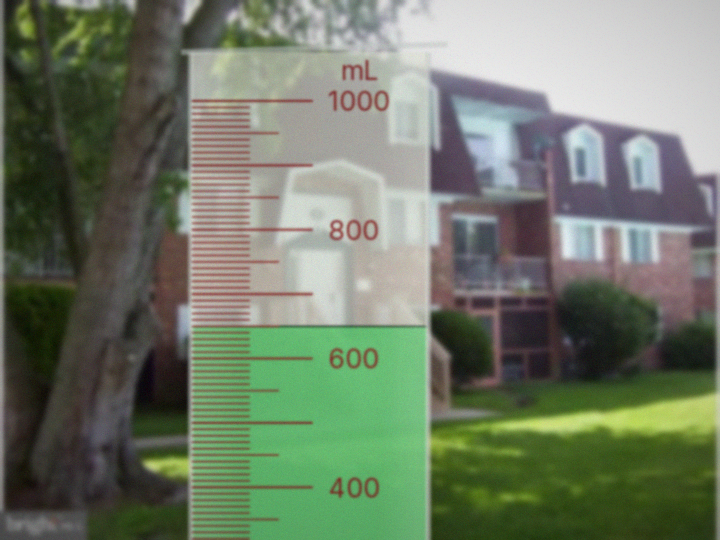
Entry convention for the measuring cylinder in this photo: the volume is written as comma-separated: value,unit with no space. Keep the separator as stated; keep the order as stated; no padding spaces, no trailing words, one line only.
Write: 650,mL
